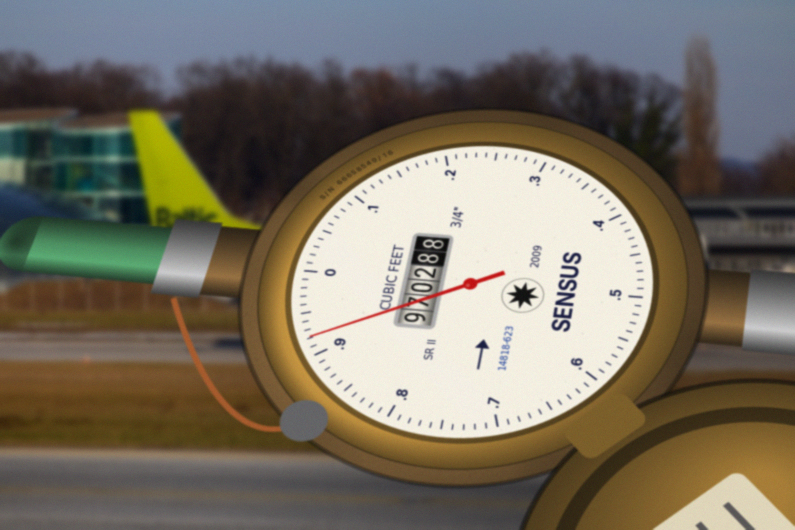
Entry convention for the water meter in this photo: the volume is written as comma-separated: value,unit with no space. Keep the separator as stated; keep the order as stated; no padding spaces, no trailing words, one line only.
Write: 970287.92,ft³
